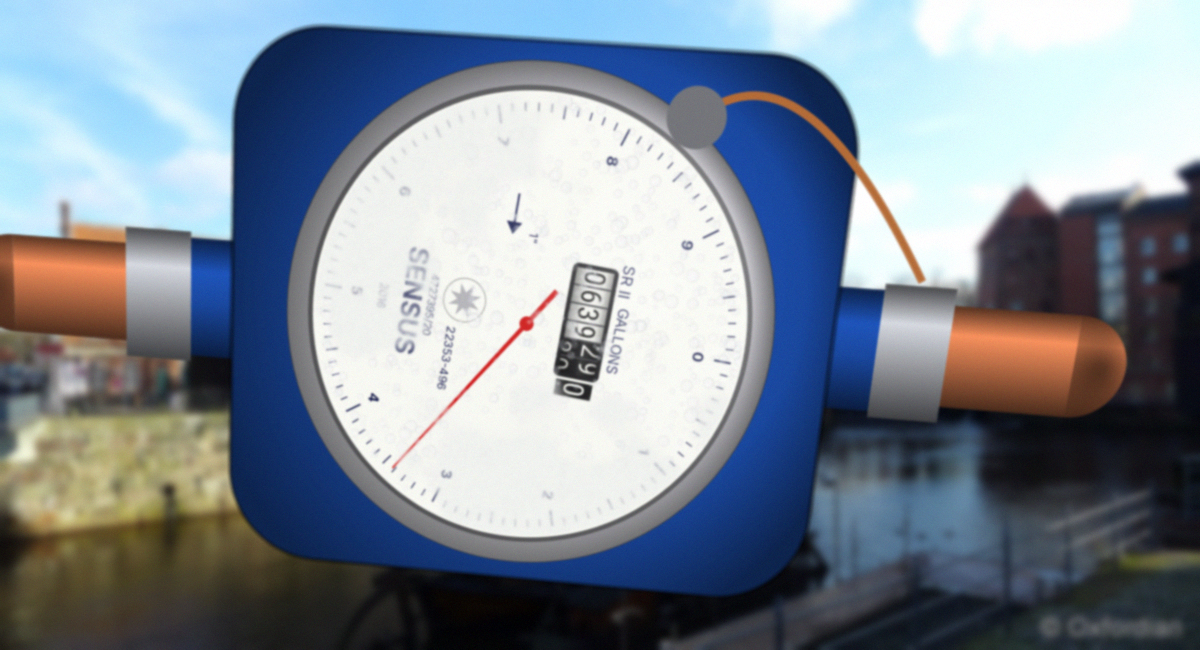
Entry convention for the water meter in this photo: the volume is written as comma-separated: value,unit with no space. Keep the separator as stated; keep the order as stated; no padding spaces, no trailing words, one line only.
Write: 639293.4,gal
